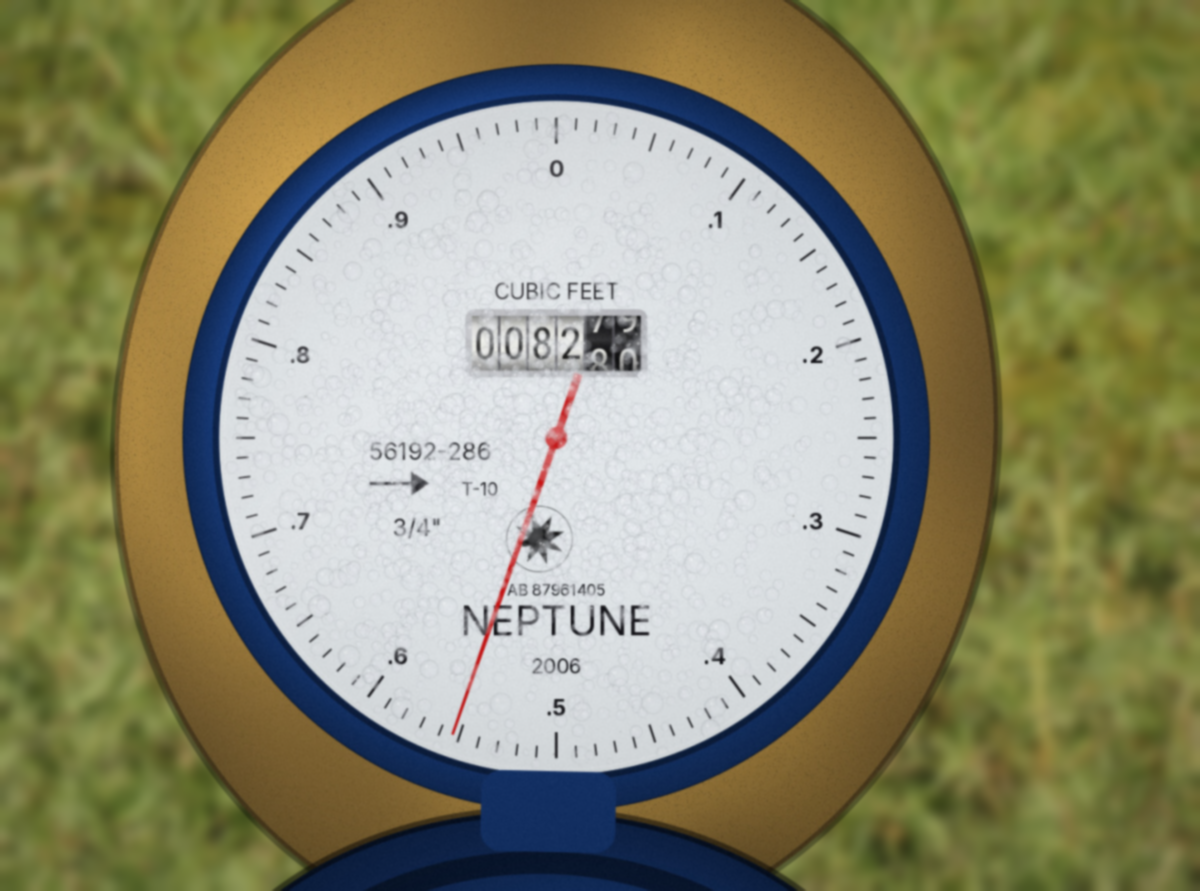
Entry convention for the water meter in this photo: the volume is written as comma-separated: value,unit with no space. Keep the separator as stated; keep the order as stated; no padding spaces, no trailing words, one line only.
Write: 8279.55,ft³
